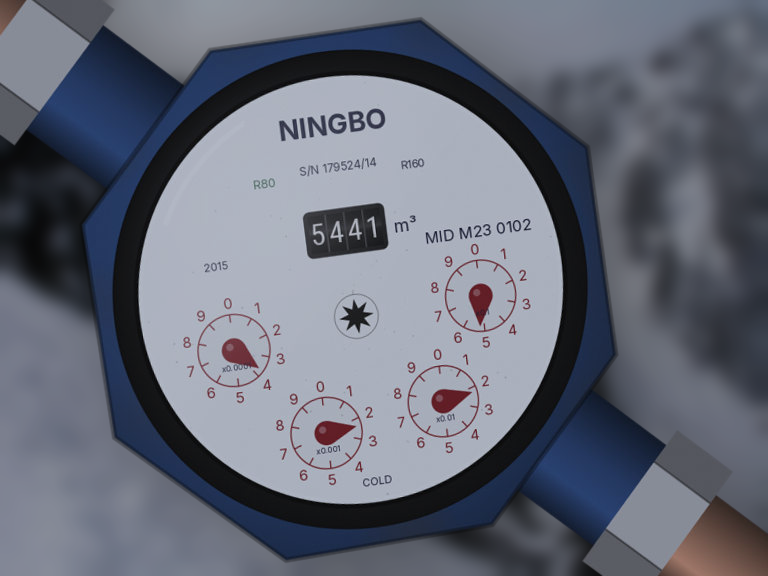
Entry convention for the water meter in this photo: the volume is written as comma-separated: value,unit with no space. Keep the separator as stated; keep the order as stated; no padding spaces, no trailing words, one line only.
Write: 5441.5223,m³
